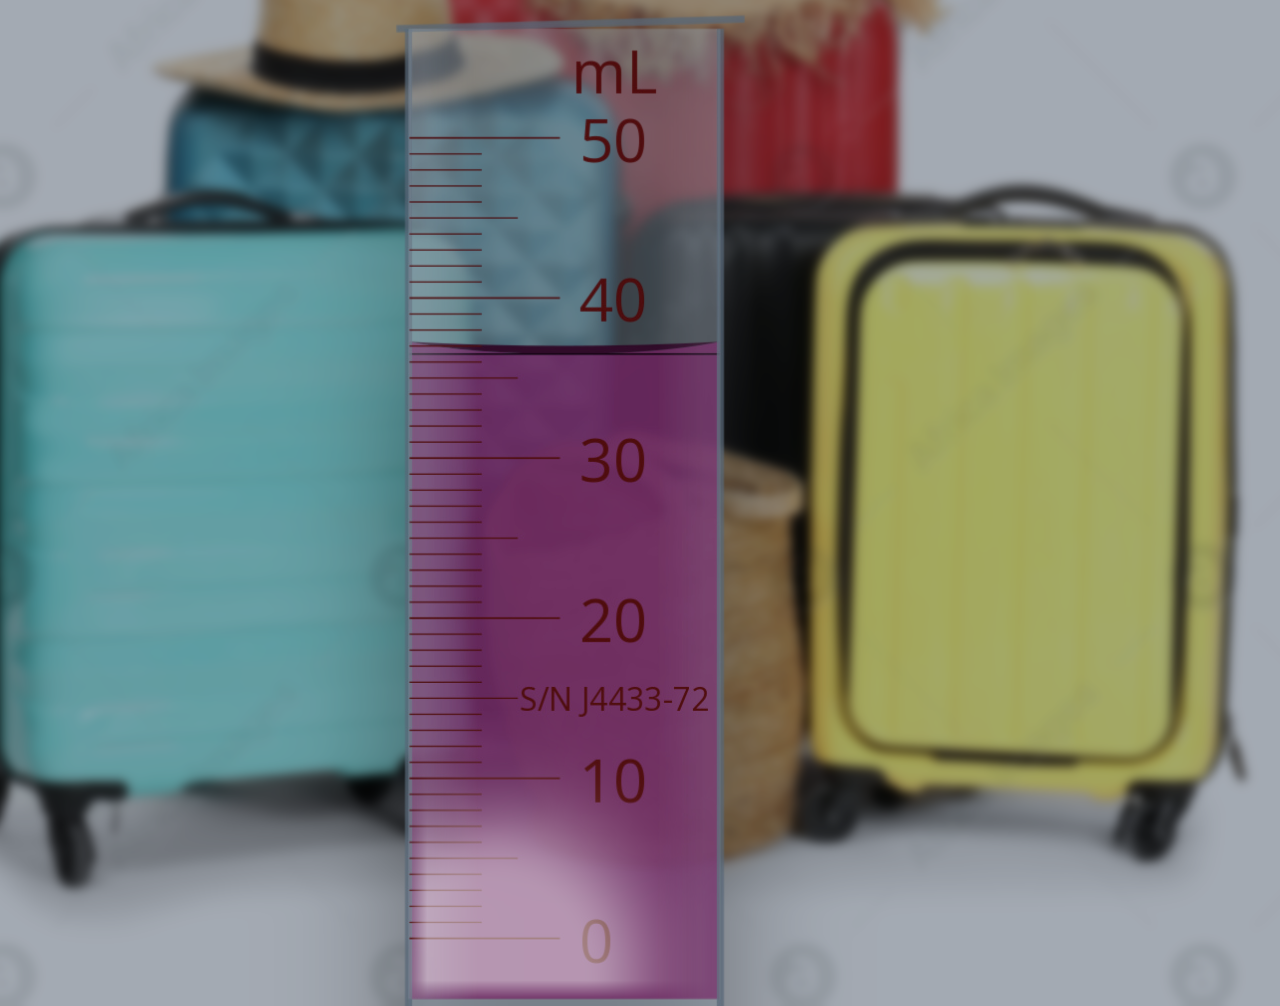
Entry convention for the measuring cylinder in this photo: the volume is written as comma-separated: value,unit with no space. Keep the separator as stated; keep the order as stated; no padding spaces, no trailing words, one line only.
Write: 36.5,mL
